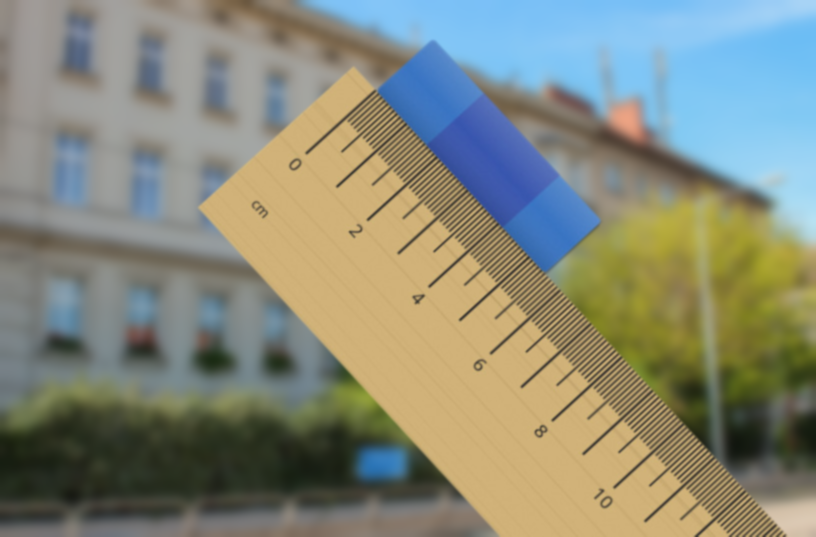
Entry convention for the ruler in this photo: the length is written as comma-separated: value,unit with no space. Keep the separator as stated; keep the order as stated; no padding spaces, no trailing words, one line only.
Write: 5.5,cm
